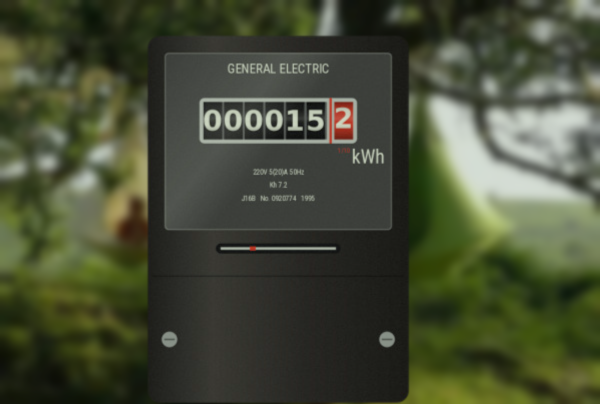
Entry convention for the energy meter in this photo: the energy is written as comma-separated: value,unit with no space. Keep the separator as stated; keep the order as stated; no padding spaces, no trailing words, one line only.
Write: 15.2,kWh
